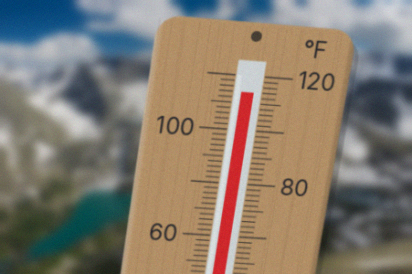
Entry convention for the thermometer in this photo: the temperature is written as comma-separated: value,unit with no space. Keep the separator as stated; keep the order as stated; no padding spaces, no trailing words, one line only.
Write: 114,°F
